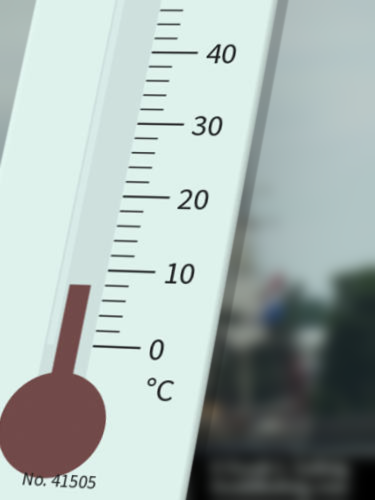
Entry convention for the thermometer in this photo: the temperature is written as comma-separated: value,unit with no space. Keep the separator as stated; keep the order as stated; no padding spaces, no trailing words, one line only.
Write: 8,°C
